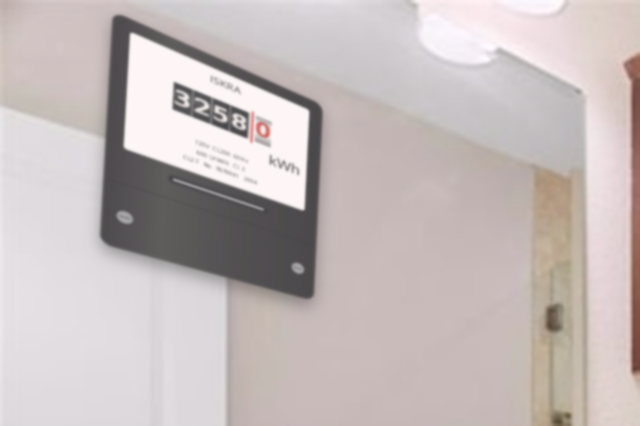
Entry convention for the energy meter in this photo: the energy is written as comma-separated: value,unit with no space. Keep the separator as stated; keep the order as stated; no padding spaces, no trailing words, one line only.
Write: 3258.0,kWh
